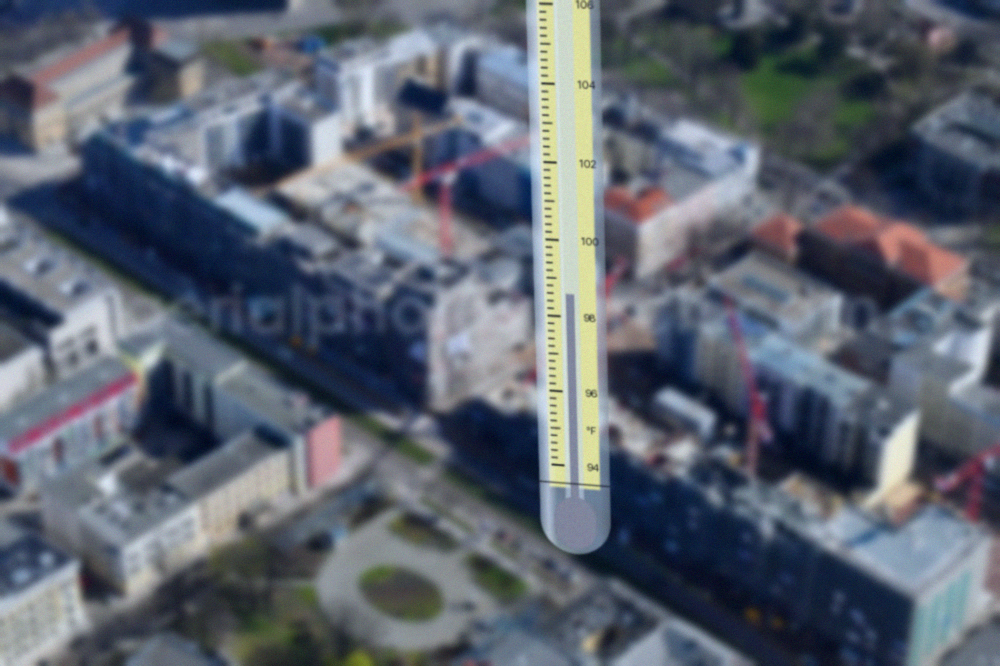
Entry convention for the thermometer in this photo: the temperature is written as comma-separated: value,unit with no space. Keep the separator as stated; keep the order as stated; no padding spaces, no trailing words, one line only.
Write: 98.6,°F
